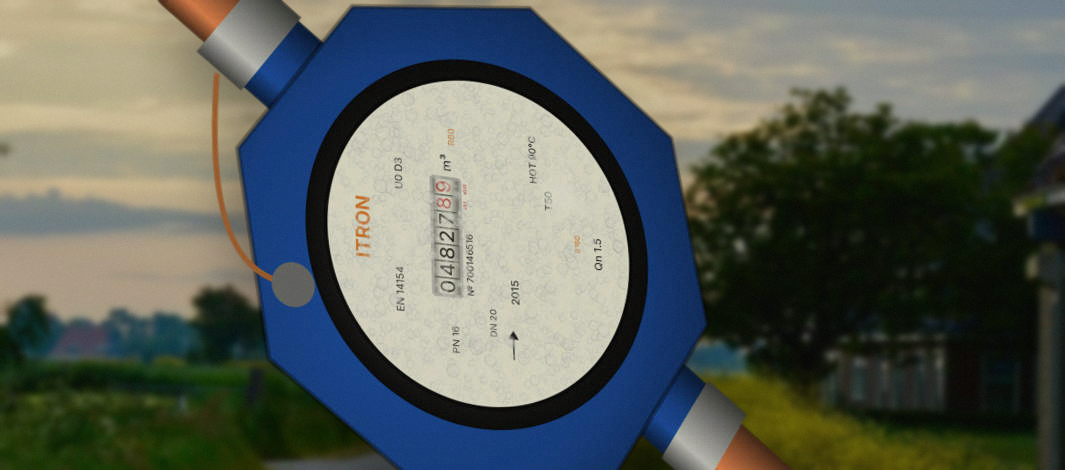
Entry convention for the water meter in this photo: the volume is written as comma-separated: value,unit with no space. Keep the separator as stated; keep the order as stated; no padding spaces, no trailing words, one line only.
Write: 4827.89,m³
